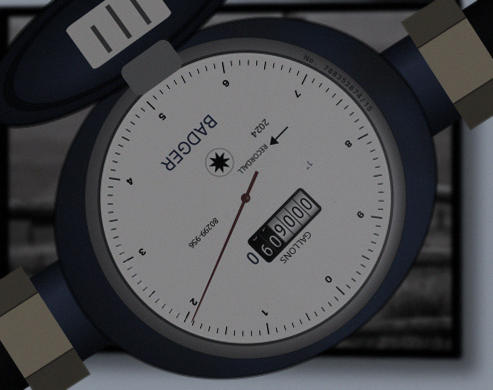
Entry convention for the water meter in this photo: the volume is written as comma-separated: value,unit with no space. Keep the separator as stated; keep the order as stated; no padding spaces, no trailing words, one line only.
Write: 6091.9,gal
